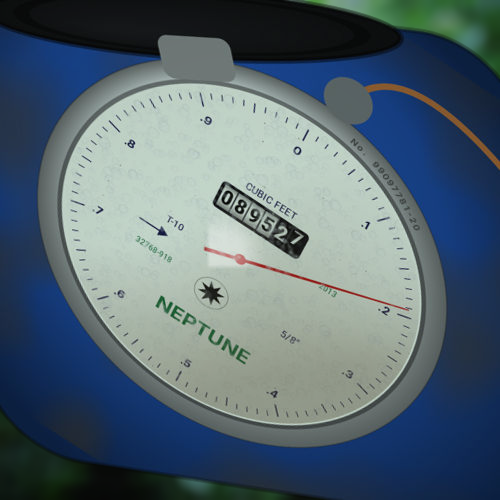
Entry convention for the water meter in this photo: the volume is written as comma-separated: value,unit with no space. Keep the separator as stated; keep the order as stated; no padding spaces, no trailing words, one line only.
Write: 89527.19,ft³
